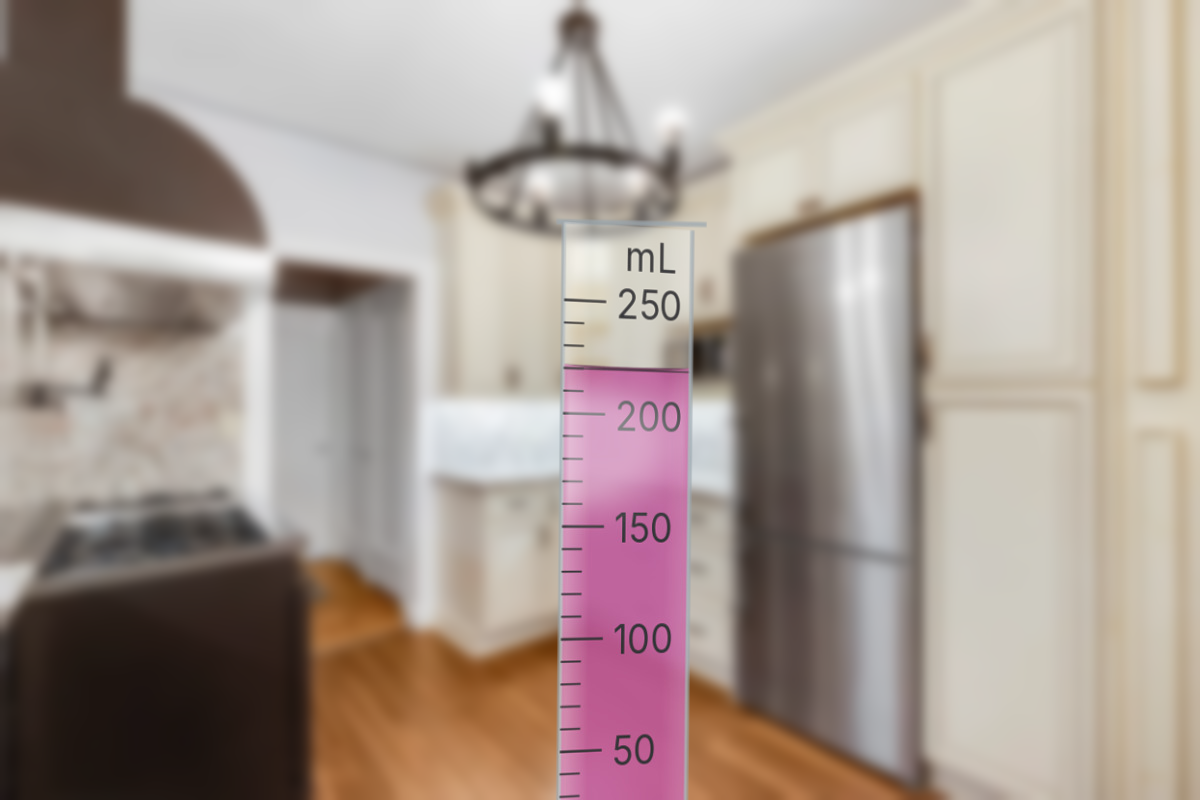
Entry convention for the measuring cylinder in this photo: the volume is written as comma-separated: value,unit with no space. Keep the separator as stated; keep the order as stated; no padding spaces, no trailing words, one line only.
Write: 220,mL
